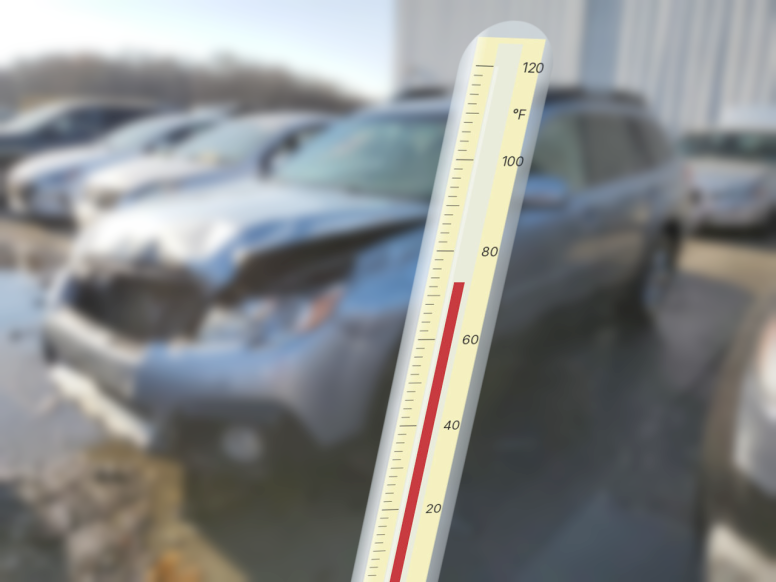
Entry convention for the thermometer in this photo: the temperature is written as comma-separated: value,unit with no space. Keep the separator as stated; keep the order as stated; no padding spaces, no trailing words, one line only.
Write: 73,°F
